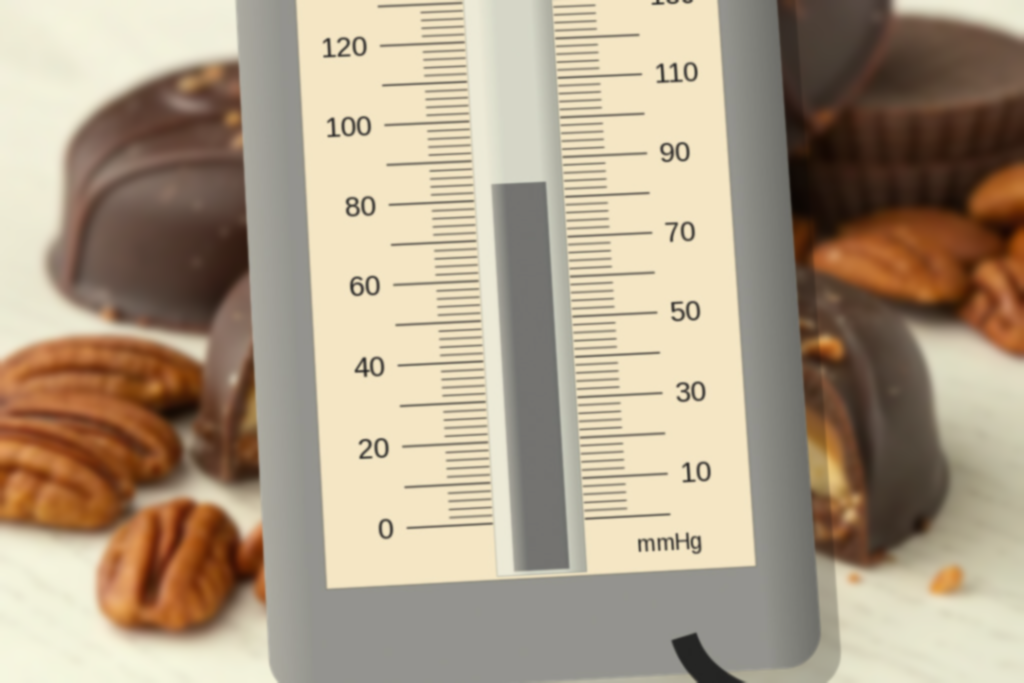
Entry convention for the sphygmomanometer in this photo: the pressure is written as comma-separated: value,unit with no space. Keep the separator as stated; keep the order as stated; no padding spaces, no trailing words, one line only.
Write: 84,mmHg
